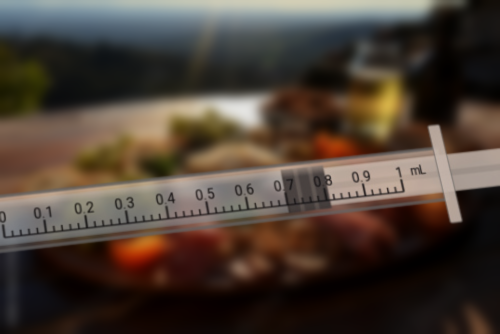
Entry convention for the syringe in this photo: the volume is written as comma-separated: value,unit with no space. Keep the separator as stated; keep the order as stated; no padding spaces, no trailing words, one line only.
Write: 0.7,mL
